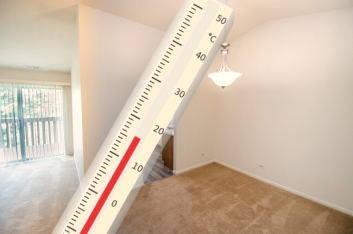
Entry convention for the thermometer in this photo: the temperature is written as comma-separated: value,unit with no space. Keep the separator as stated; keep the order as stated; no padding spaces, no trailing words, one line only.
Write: 16,°C
